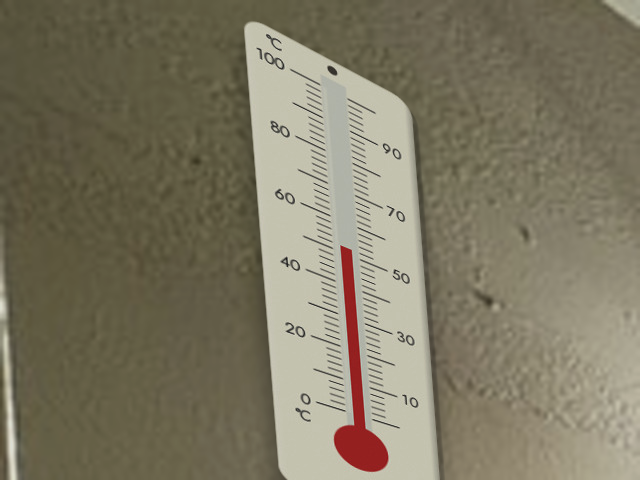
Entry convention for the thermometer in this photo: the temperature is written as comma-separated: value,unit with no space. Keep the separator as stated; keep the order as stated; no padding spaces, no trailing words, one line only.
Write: 52,°C
